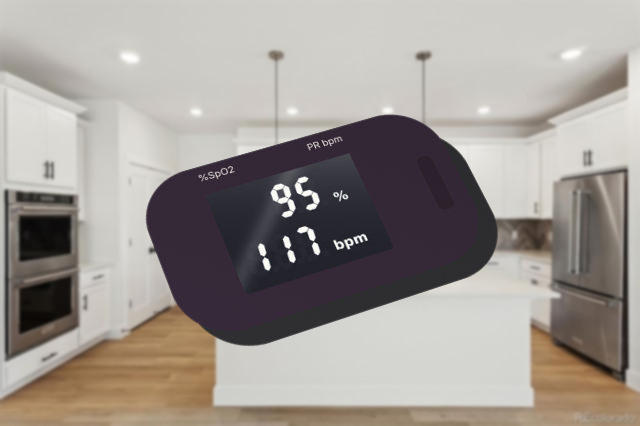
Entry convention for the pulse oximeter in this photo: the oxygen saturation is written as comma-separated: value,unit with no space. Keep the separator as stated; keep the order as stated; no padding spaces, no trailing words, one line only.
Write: 95,%
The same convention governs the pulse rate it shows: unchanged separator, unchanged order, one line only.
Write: 117,bpm
